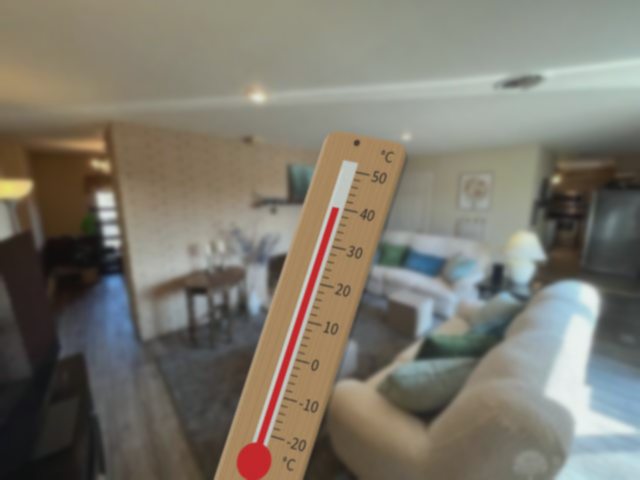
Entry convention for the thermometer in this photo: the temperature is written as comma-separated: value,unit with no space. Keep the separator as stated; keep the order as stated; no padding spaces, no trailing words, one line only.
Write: 40,°C
